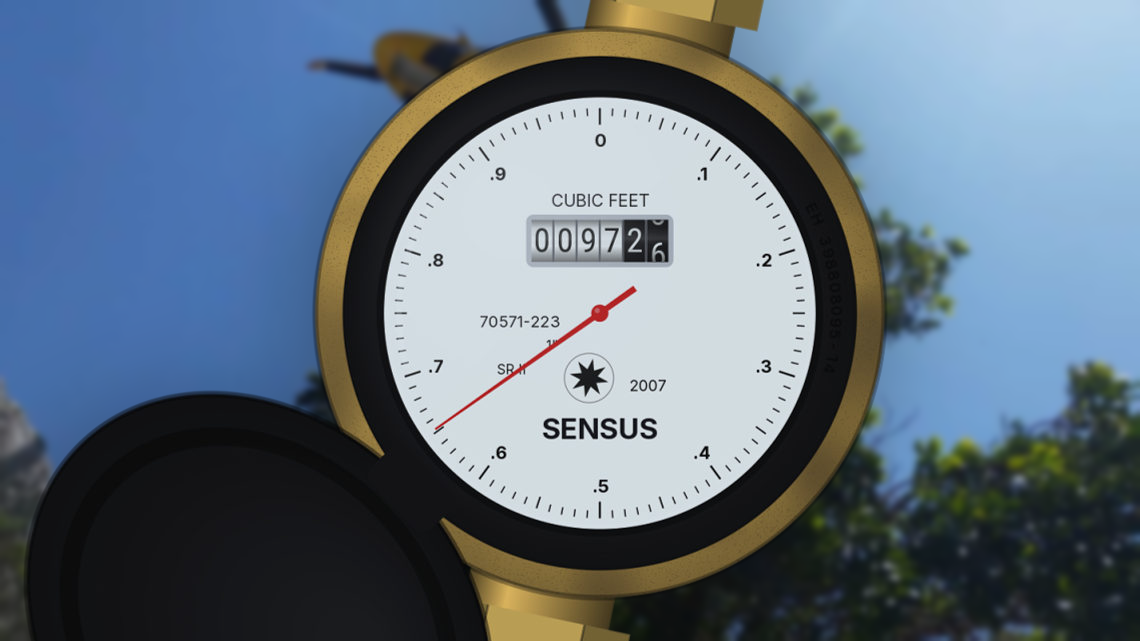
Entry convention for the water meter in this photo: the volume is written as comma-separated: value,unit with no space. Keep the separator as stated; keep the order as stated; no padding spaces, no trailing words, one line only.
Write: 9725.65,ft³
